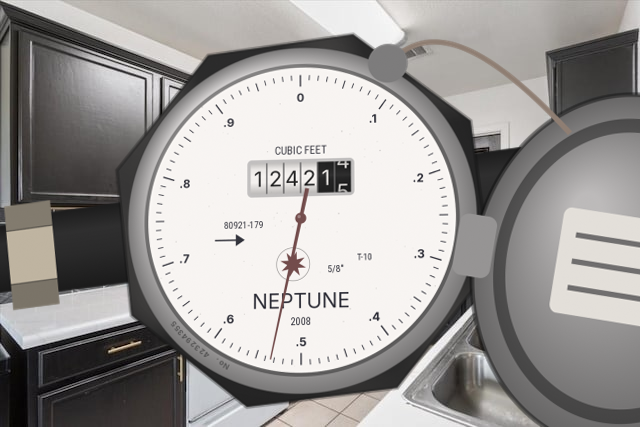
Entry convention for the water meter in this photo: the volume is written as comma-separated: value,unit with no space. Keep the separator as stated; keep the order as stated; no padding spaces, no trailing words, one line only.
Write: 124214.53,ft³
